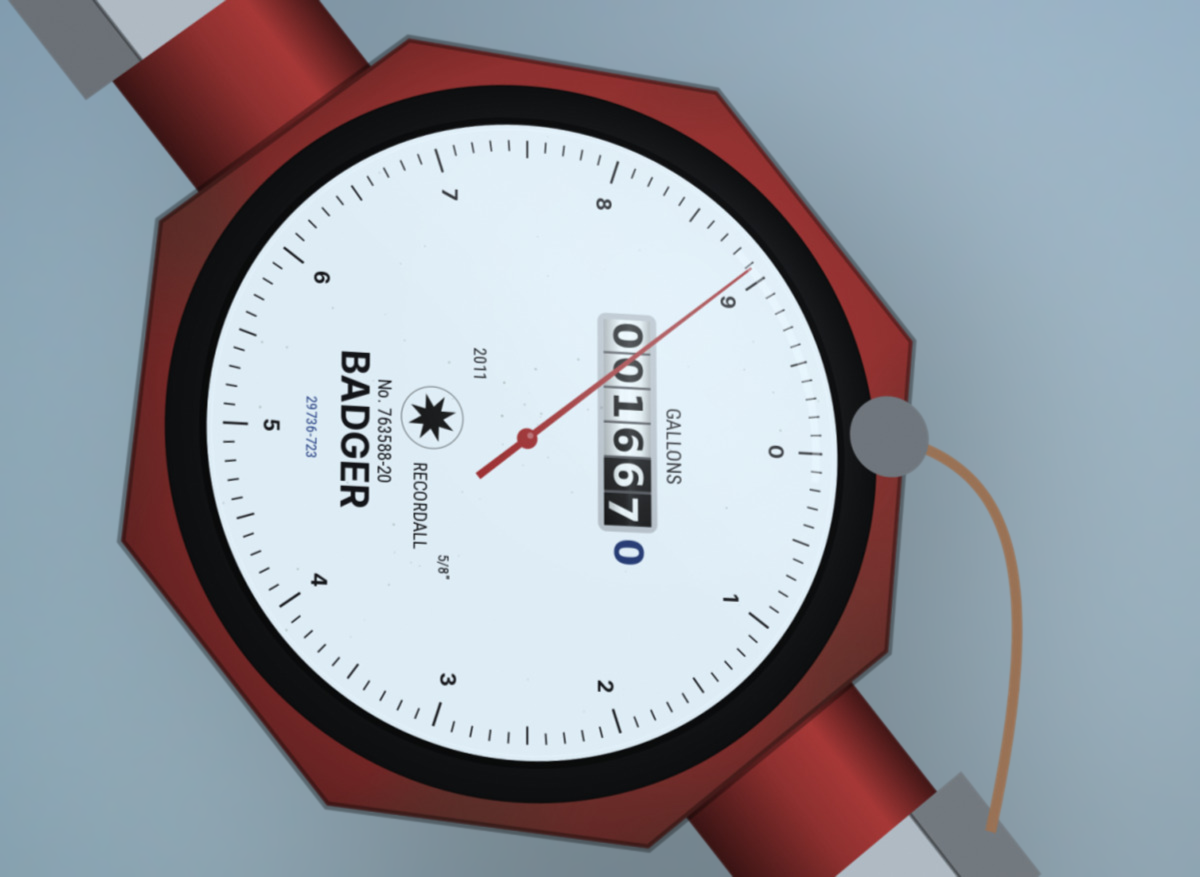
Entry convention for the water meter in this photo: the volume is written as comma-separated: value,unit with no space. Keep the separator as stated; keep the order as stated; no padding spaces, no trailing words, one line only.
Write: 16668.9,gal
